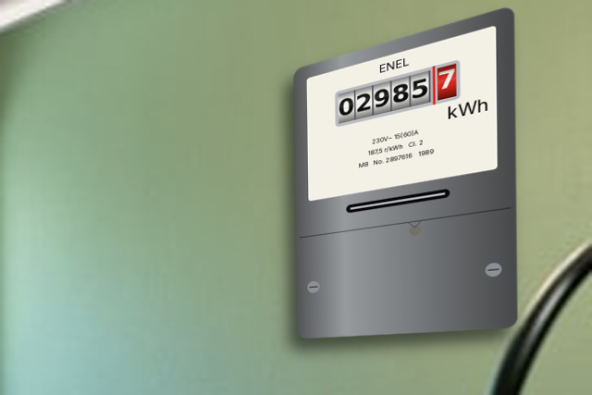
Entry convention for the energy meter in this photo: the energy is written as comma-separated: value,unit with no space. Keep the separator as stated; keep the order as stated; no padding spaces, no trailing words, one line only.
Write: 2985.7,kWh
